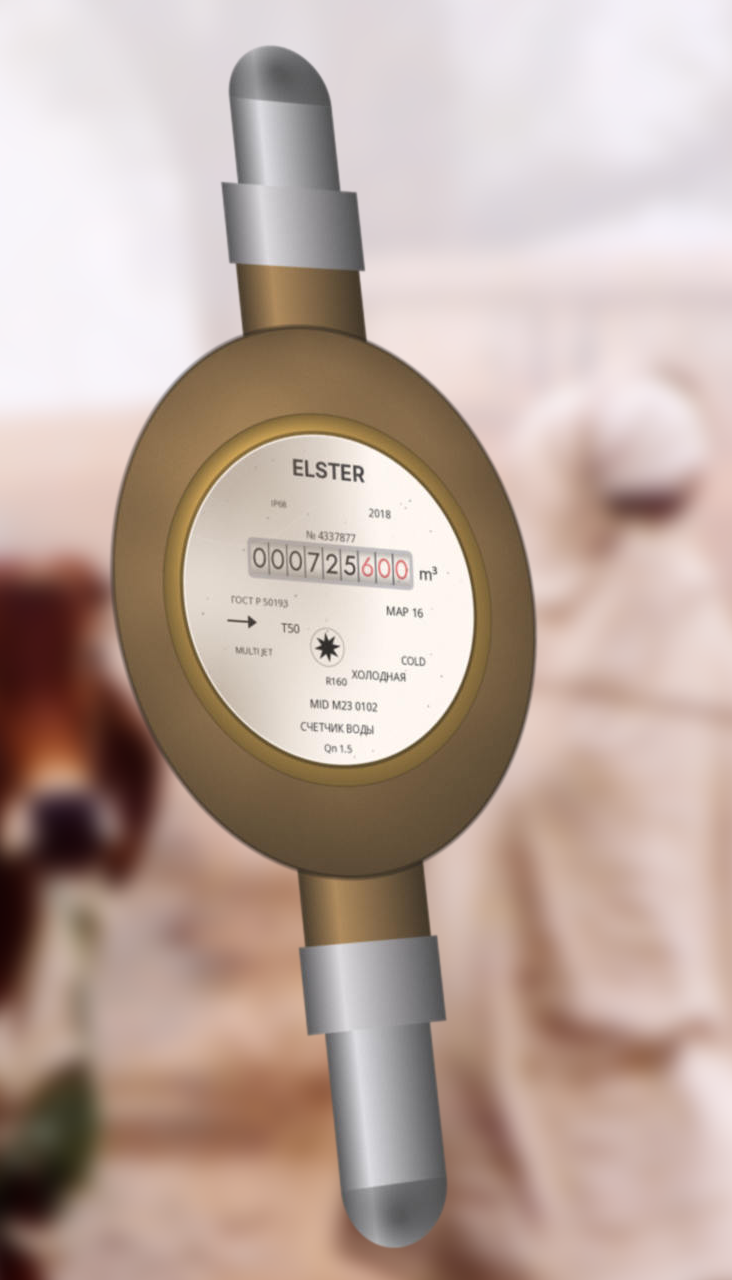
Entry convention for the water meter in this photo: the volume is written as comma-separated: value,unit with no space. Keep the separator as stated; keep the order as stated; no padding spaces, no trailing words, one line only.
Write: 725.600,m³
